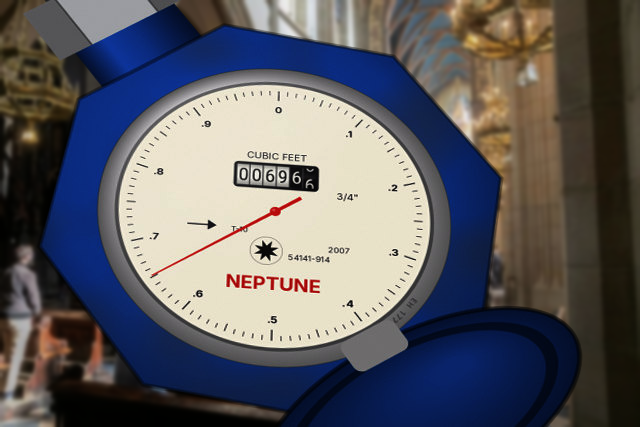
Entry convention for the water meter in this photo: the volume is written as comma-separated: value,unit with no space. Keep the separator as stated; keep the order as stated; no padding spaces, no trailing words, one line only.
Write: 6965.65,ft³
